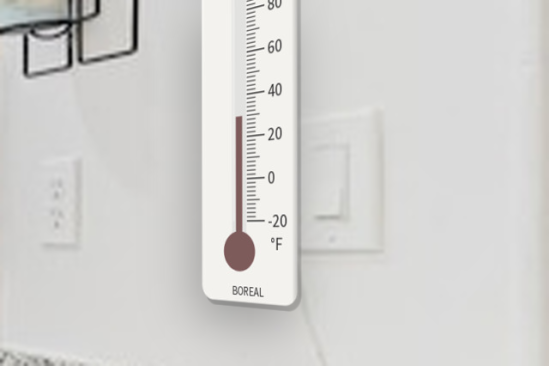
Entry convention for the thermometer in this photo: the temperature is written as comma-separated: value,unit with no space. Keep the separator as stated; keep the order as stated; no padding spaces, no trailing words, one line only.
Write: 30,°F
